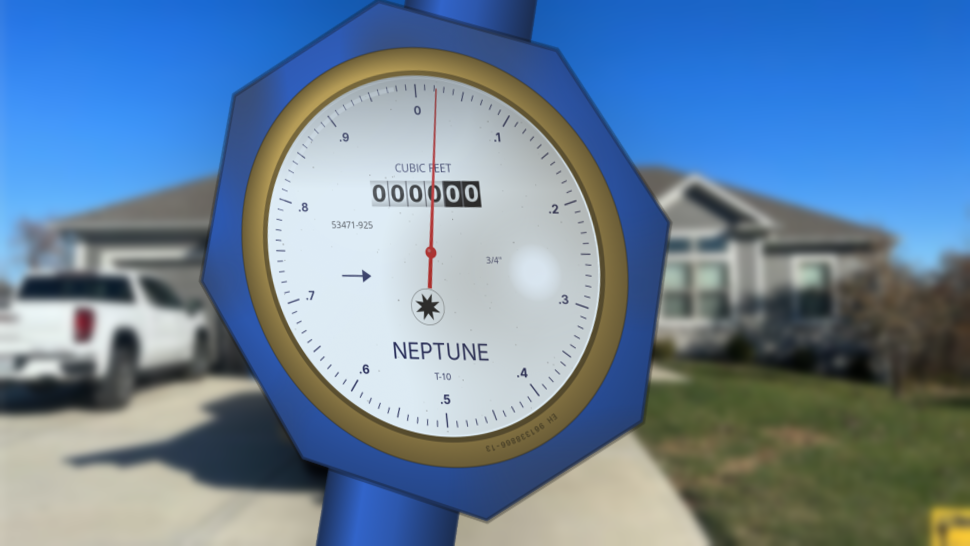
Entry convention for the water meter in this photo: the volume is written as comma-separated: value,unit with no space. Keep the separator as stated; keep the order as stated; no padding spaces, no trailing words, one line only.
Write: 0.02,ft³
